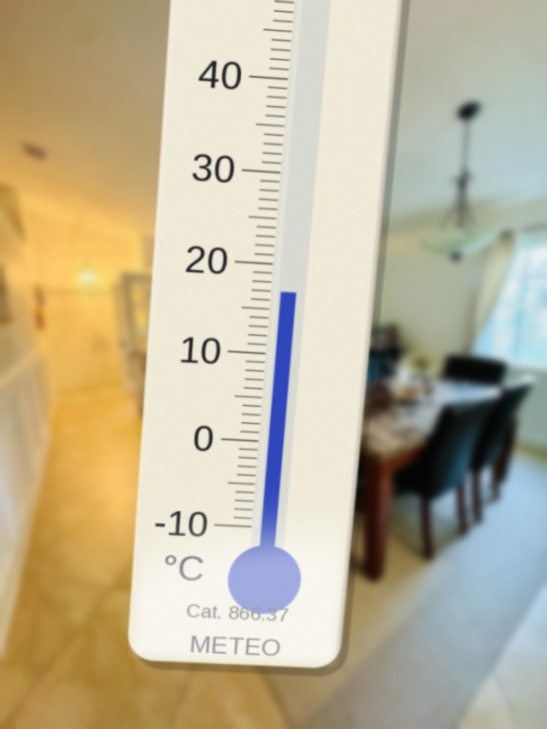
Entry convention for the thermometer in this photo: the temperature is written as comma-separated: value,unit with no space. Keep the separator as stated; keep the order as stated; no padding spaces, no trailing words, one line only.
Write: 17,°C
